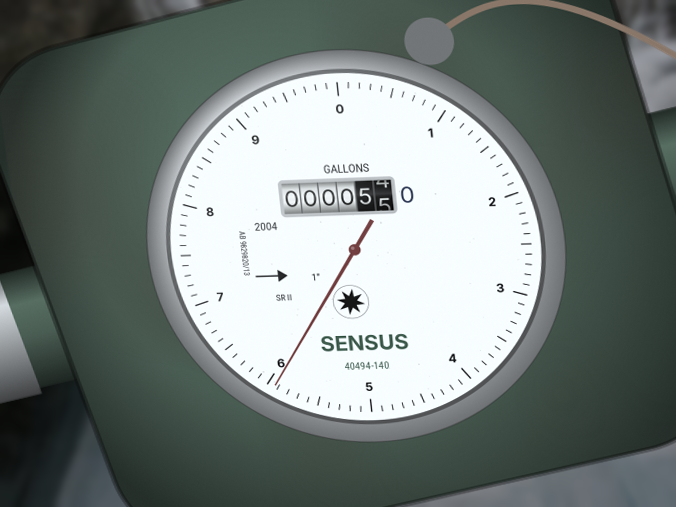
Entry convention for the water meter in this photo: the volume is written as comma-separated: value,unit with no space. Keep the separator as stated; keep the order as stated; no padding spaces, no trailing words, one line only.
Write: 545.9,gal
